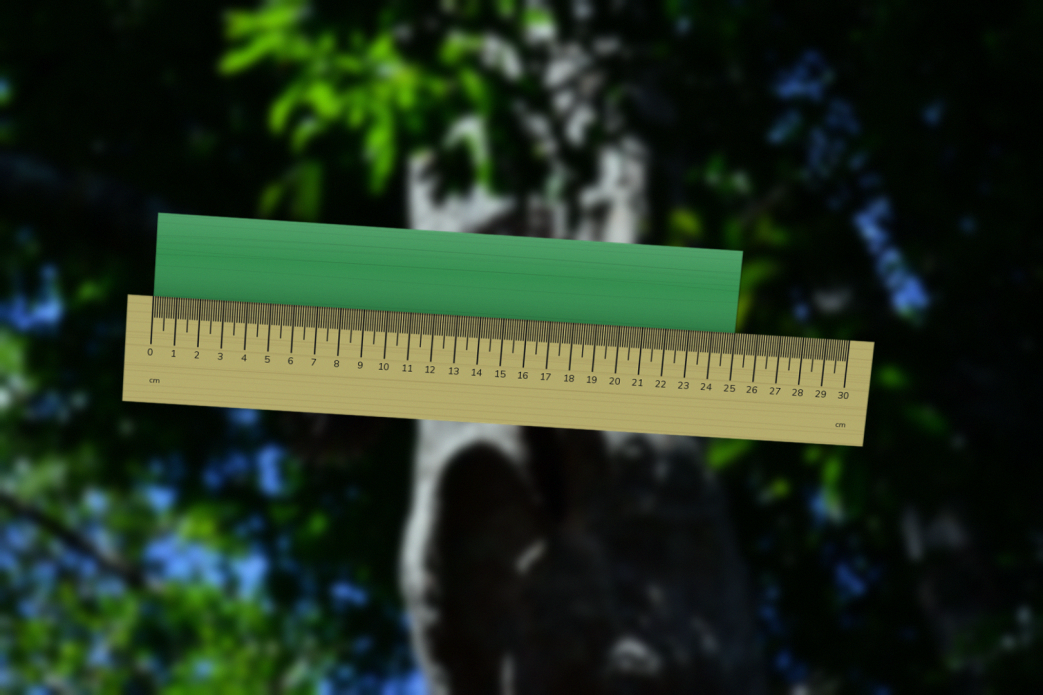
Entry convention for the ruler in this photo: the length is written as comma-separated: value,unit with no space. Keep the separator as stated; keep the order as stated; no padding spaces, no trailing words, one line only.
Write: 25,cm
